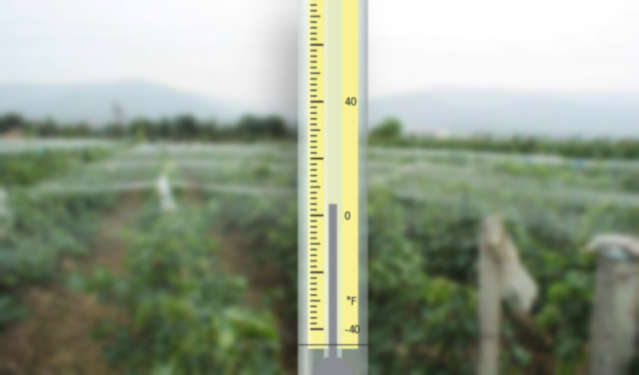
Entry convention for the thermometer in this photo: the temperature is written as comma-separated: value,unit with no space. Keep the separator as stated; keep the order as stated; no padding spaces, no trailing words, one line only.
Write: 4,°F
